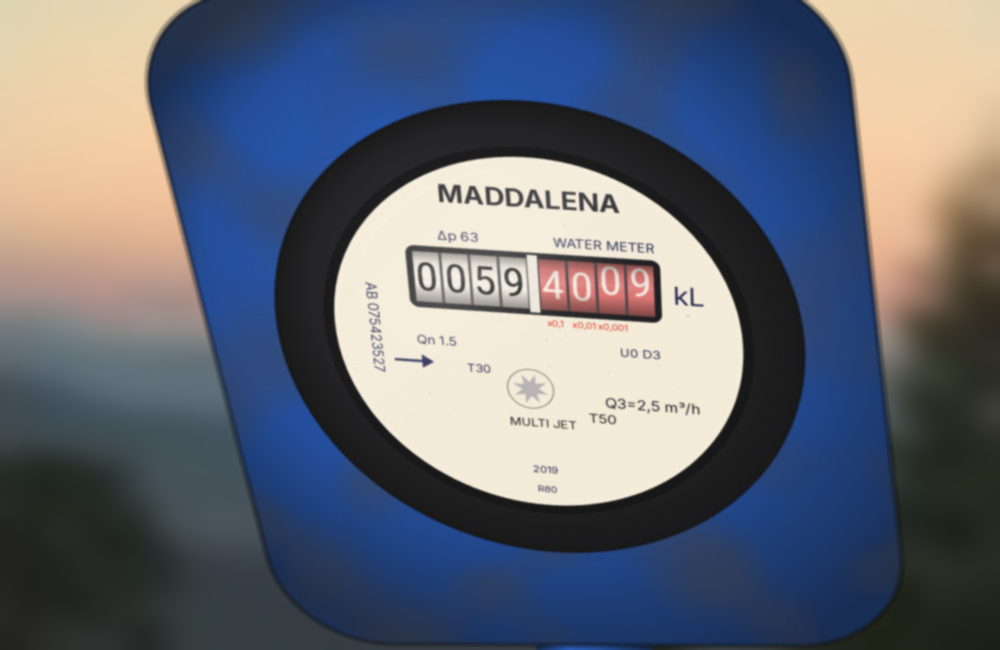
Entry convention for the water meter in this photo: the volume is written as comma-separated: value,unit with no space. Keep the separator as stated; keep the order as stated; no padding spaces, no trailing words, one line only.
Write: 59.4009,kL
